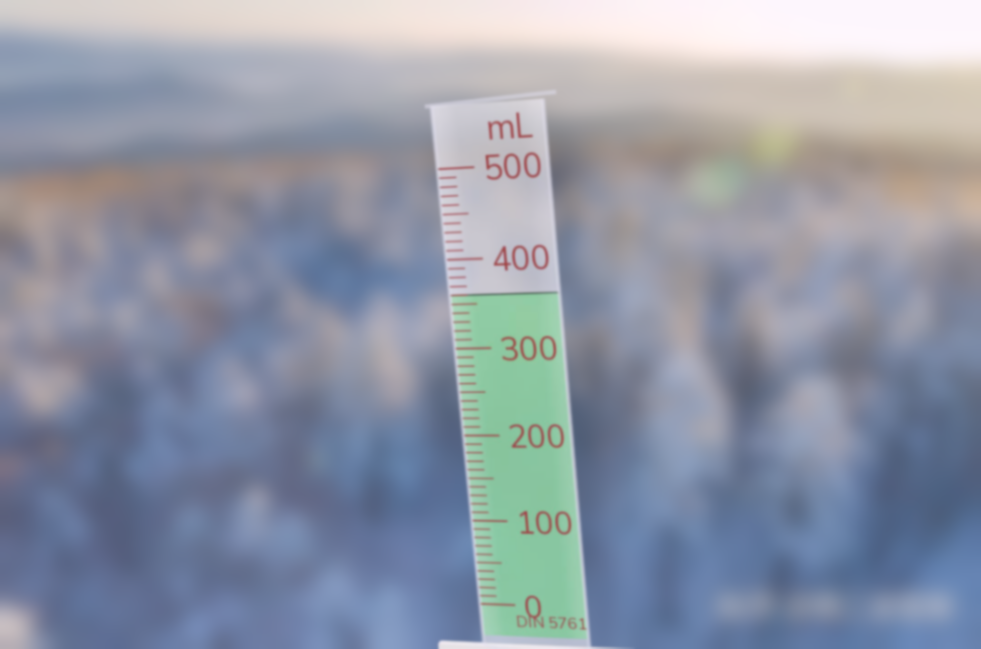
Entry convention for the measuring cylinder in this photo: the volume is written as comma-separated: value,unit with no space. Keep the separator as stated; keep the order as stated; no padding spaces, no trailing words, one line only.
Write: 360,mL
